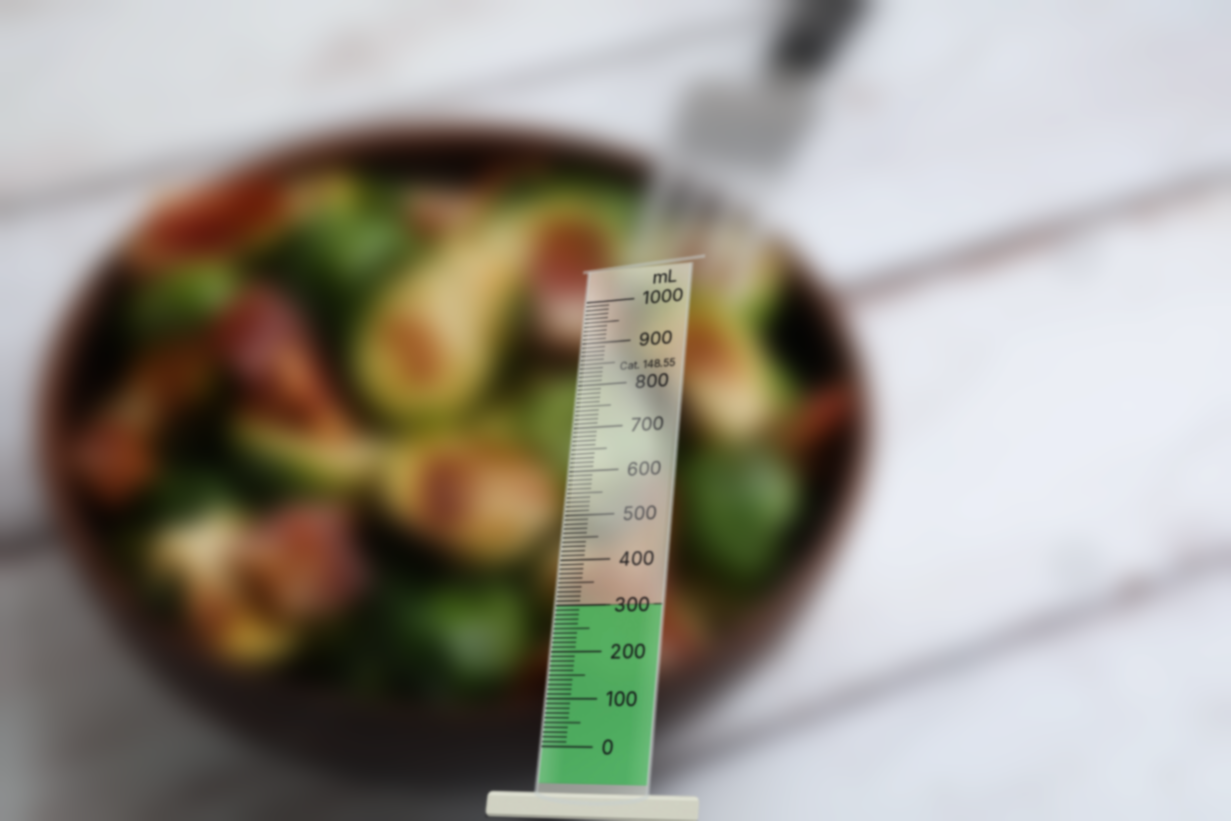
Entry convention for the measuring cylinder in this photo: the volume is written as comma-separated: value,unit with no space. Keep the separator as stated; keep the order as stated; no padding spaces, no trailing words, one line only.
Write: 300,mL
